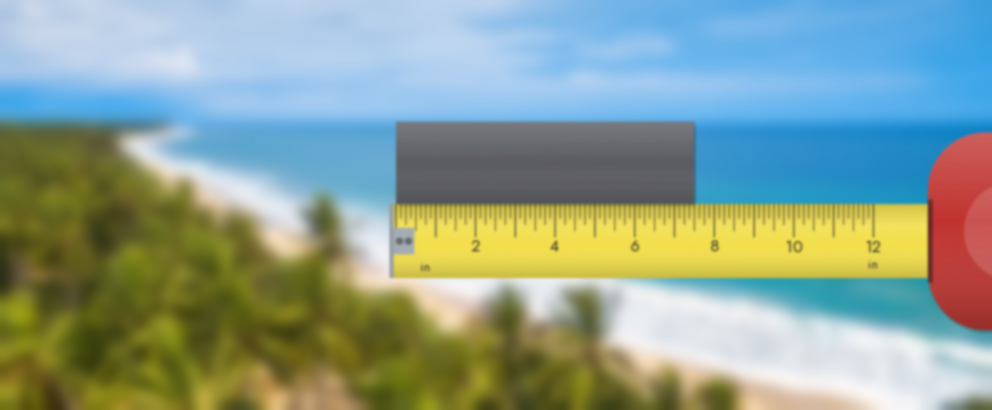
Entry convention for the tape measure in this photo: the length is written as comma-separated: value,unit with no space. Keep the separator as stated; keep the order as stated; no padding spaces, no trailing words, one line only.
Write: 7.5,in
